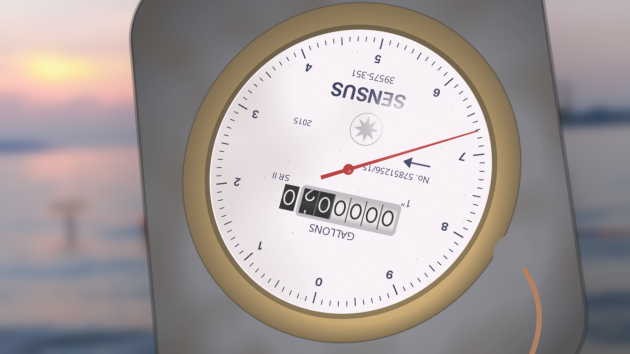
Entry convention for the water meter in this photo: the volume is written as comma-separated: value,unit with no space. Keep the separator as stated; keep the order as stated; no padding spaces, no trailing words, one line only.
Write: 16.7,gal
